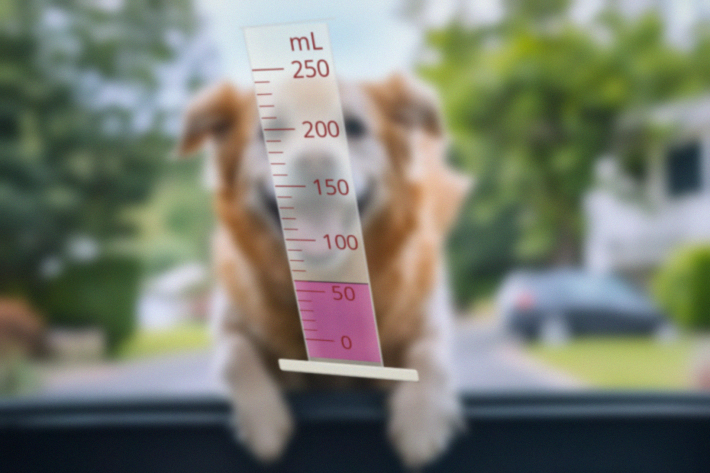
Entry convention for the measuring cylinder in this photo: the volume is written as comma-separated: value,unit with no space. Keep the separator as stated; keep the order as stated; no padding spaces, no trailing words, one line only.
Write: 60,mL
